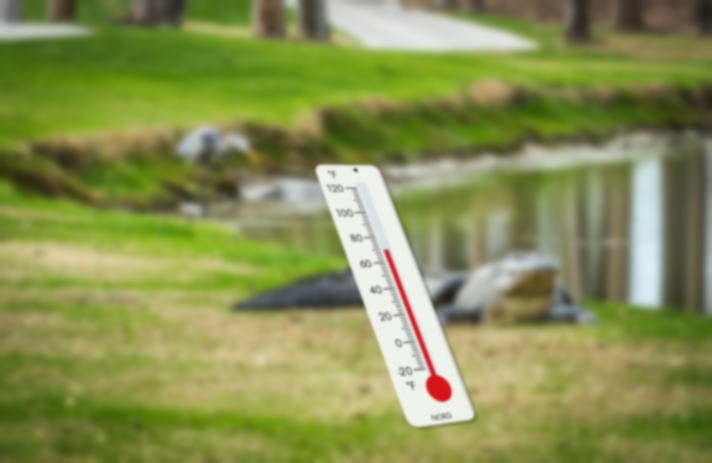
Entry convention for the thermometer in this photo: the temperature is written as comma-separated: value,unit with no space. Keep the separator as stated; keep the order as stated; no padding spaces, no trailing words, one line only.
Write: 70,°F
